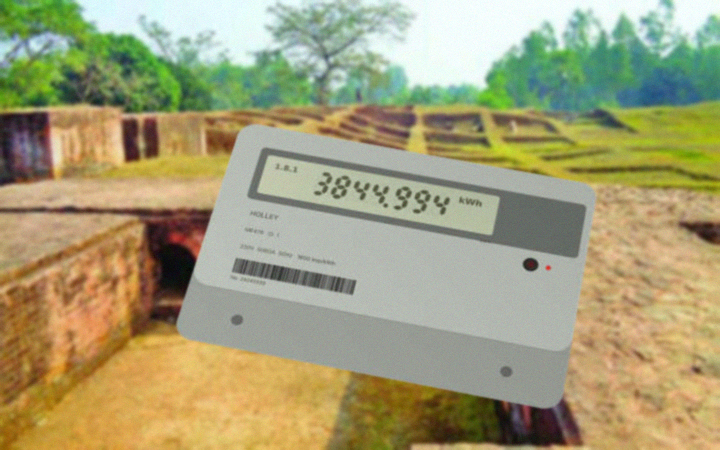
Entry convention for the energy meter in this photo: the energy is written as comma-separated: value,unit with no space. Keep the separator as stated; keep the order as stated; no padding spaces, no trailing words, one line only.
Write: 3844.994,kWh
